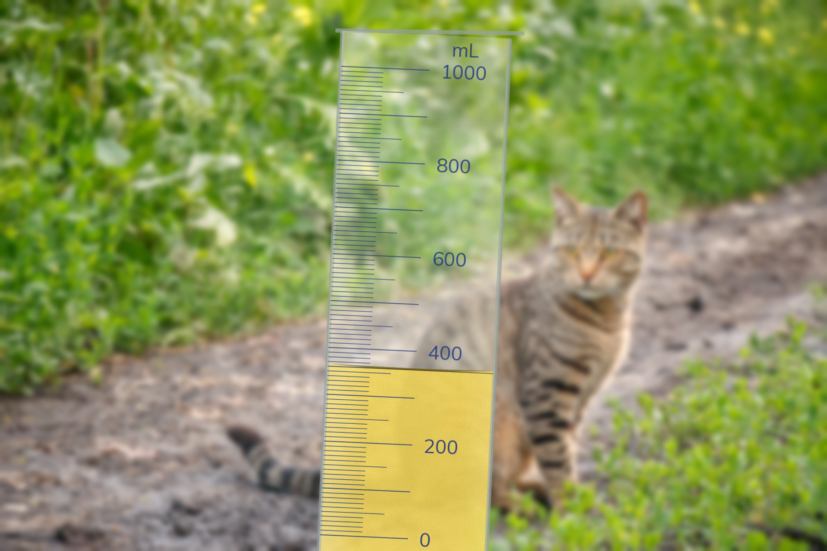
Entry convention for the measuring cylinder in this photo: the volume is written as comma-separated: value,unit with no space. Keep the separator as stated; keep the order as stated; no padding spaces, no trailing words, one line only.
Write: 360,mL
